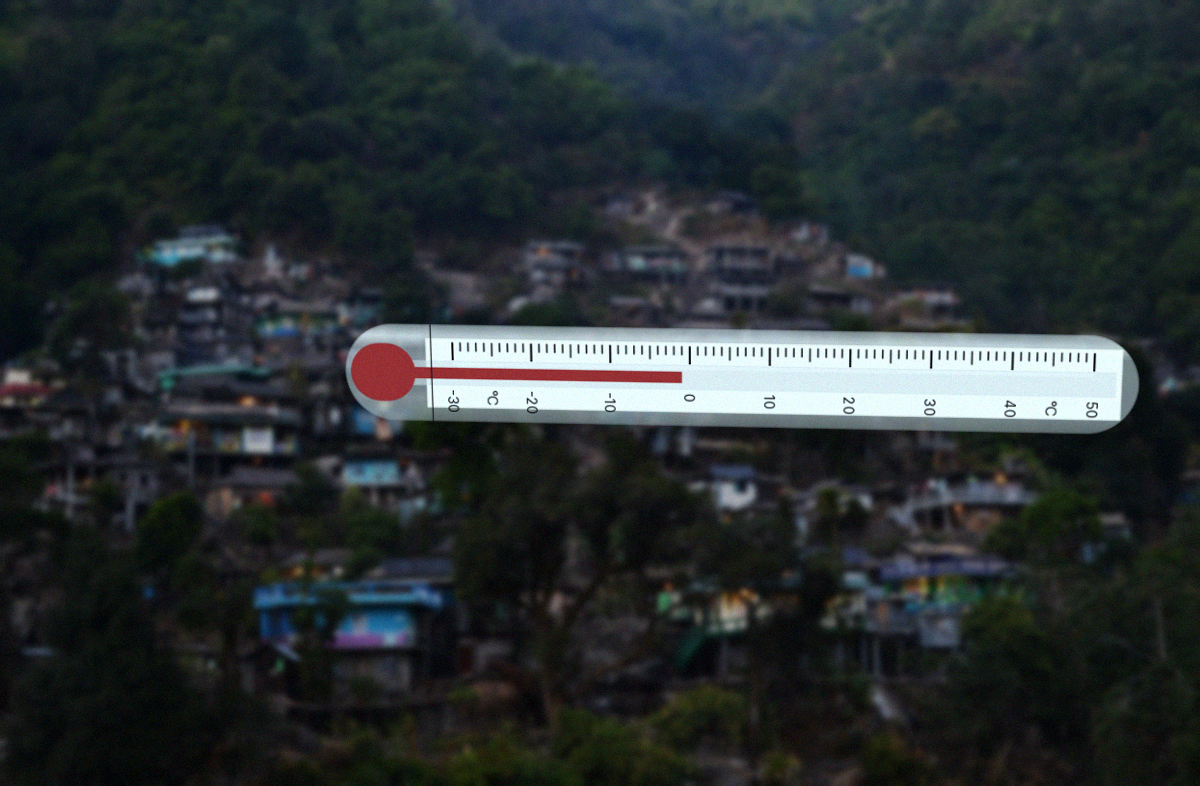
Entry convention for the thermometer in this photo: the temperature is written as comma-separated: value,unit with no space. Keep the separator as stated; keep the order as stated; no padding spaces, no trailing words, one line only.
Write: -1,°C
